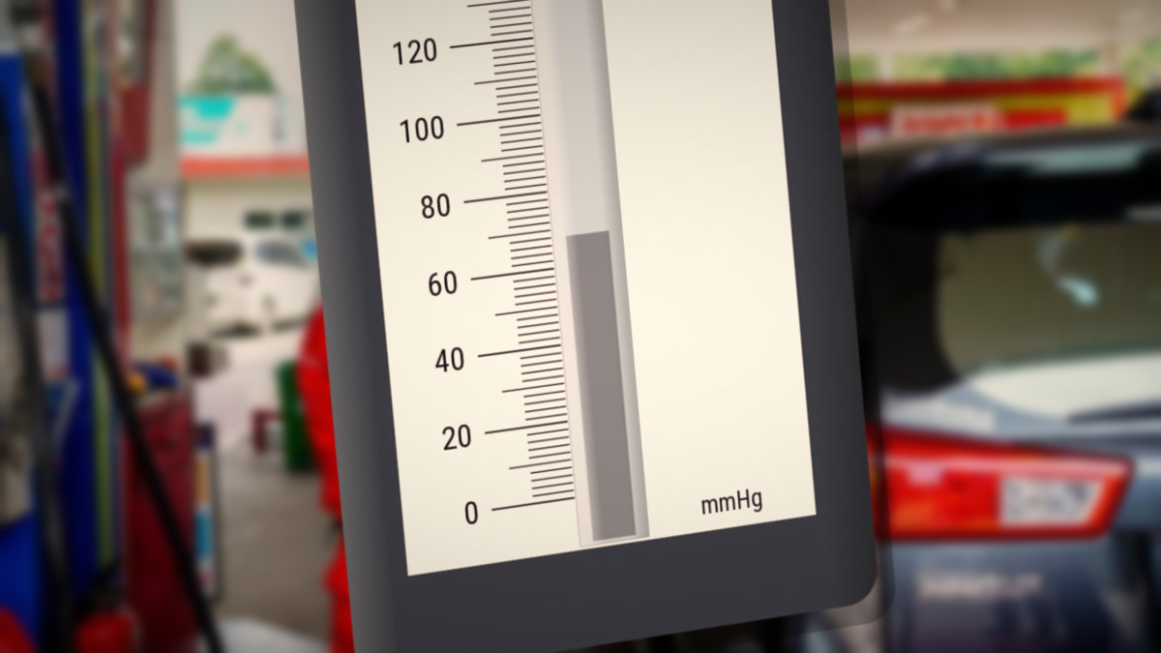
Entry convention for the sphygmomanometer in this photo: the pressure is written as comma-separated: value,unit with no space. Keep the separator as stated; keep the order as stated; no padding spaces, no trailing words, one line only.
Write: 68,mmHg
